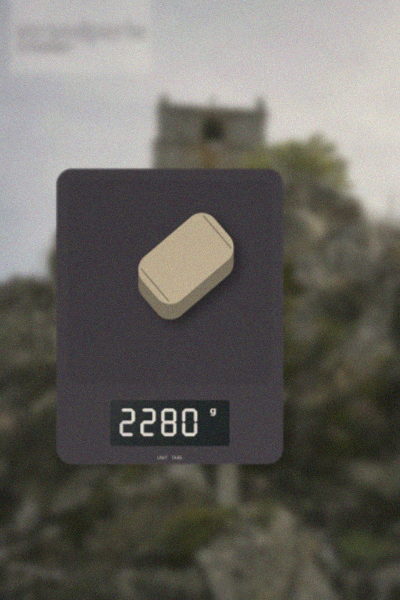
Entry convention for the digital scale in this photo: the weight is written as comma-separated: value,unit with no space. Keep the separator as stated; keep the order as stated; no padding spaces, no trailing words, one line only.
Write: 2280,g
